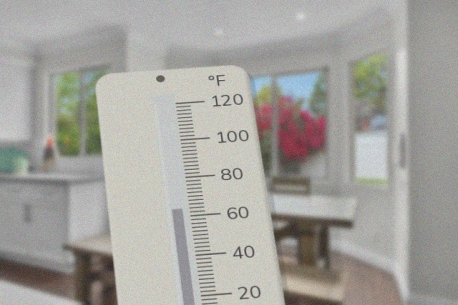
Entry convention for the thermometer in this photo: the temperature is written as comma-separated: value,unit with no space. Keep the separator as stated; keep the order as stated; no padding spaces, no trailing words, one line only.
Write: 64,°F
